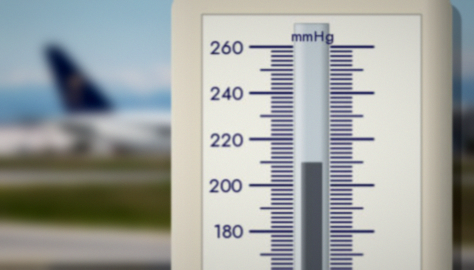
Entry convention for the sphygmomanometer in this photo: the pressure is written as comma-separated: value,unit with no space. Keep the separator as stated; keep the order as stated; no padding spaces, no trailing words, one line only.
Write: 210,mmHg
